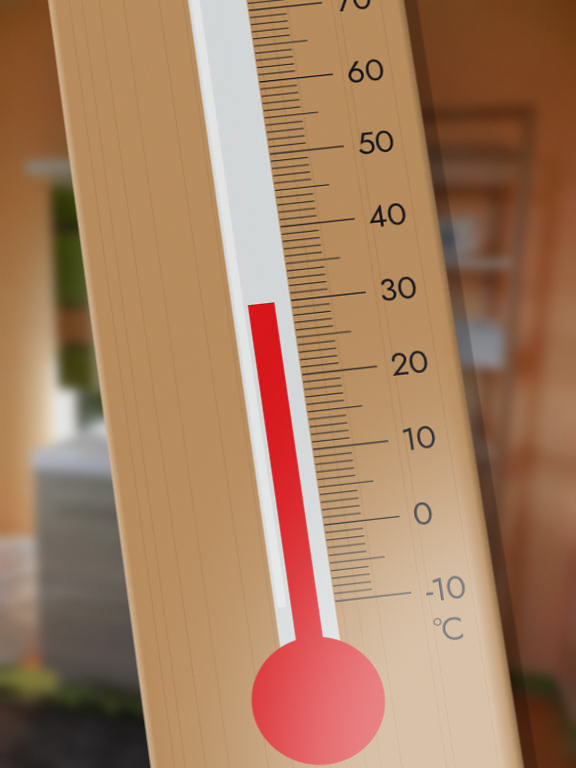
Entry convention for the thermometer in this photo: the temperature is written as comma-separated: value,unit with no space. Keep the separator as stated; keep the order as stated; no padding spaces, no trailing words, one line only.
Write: 30,°C
